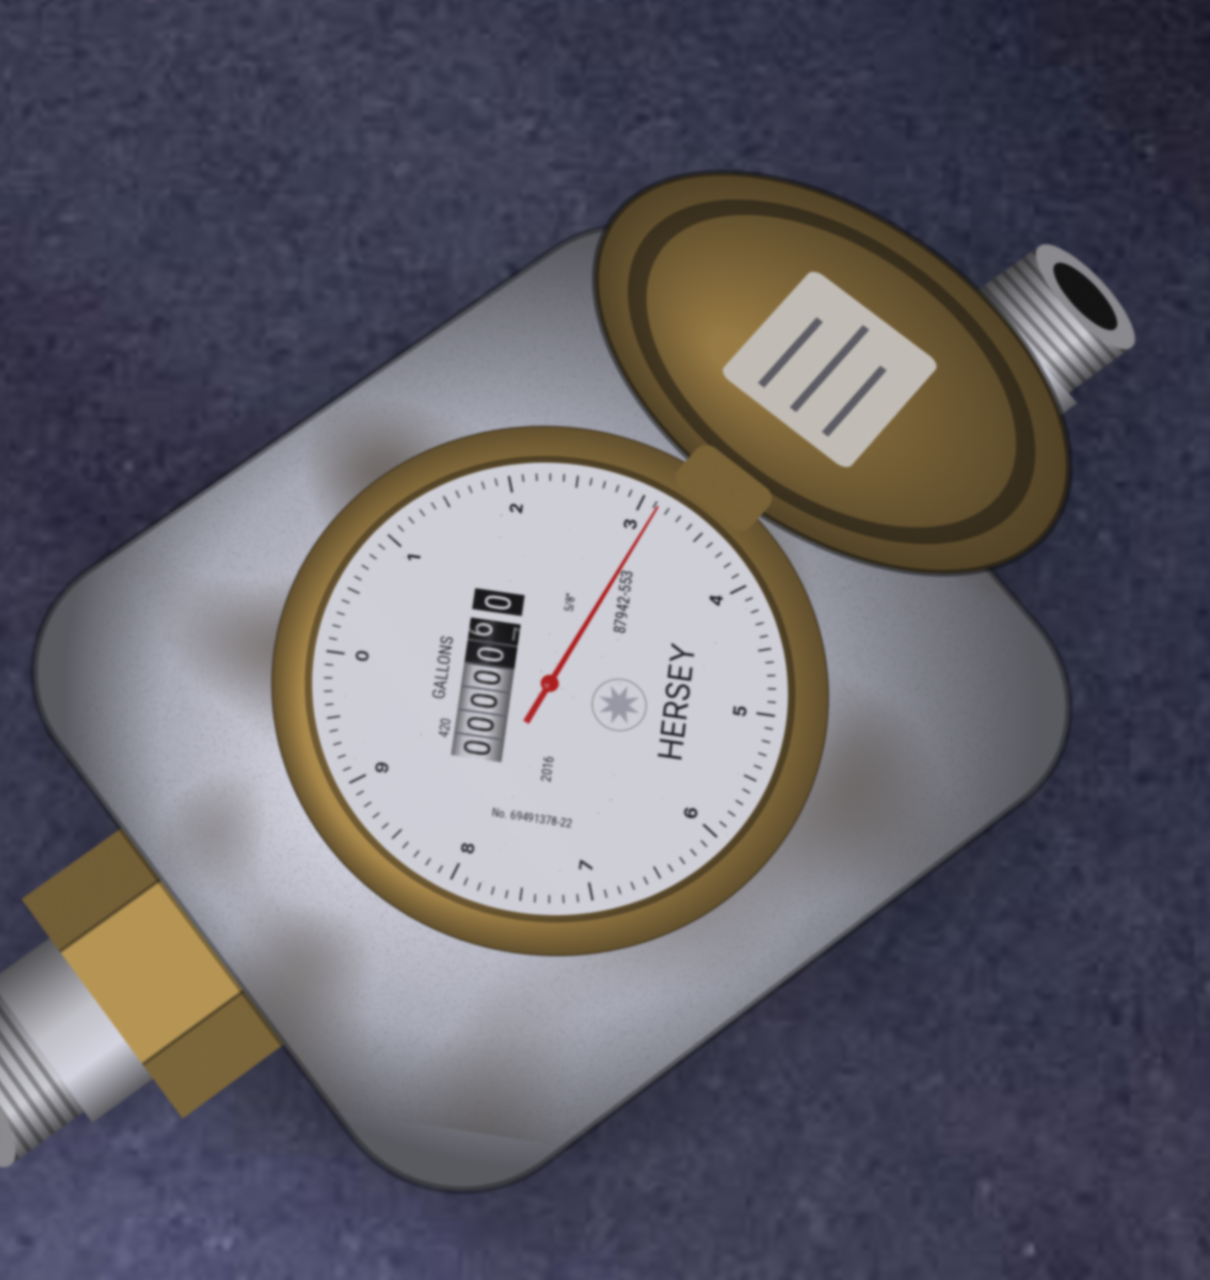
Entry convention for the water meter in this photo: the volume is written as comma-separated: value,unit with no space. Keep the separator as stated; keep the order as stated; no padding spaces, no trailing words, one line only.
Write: 63.1,gal
